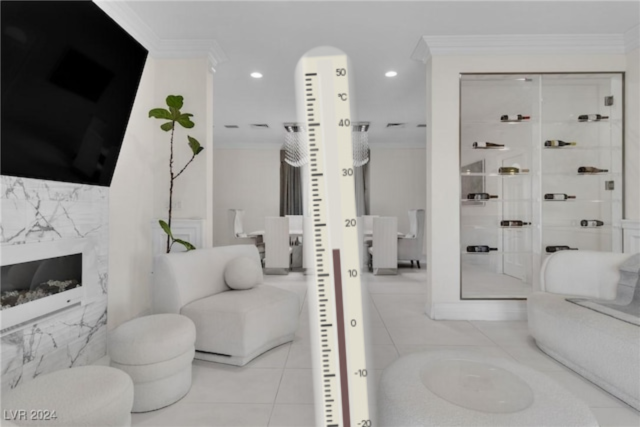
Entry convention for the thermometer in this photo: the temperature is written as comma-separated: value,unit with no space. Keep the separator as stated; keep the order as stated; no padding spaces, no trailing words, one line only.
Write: 15,°C
